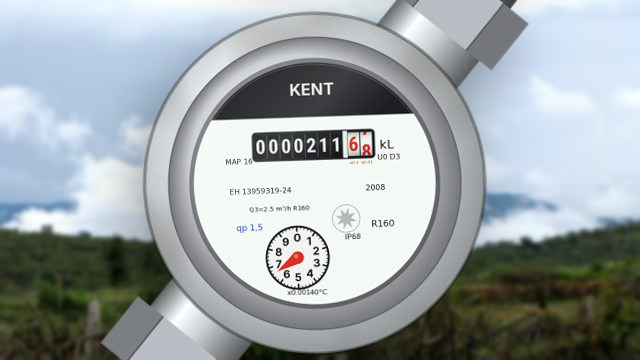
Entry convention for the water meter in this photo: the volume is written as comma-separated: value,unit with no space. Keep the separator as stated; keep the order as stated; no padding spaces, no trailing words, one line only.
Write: 211.676,kL
